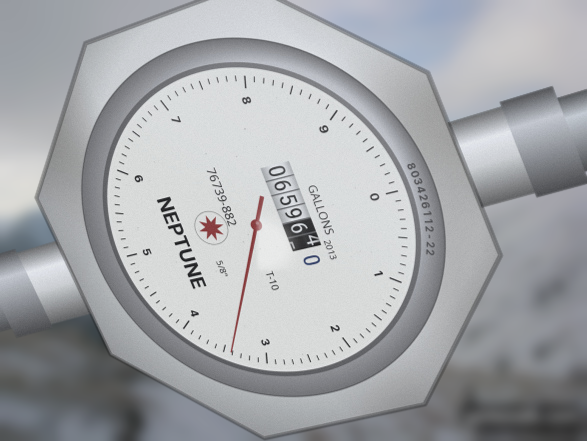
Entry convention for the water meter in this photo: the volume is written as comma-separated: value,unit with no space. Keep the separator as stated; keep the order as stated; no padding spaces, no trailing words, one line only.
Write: 659643.4,gal
